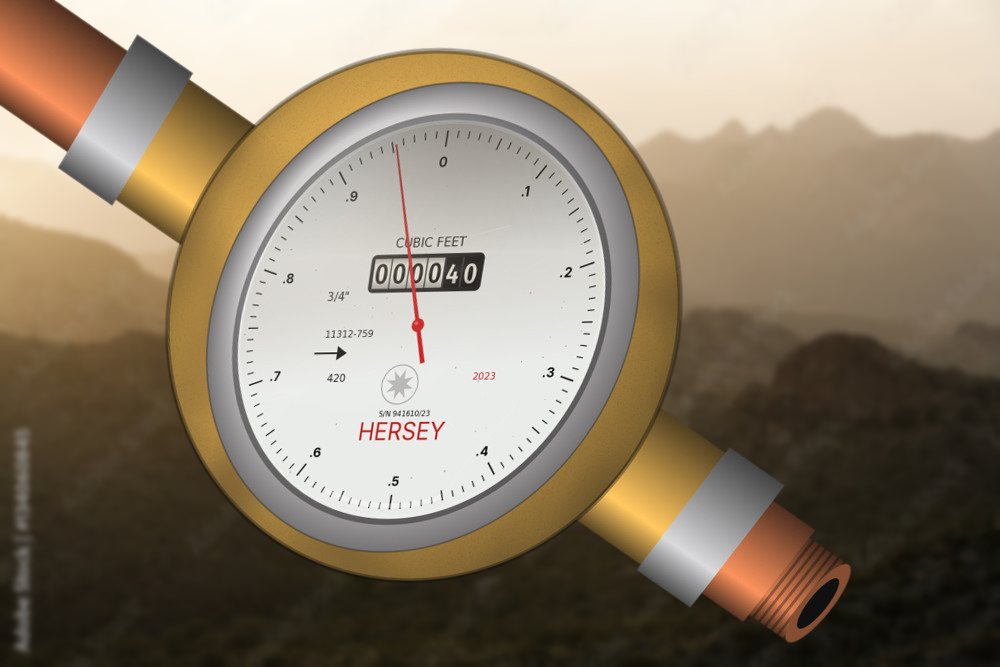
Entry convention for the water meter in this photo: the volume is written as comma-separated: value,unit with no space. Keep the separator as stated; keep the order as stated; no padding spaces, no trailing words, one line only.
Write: 39.95,ft³
